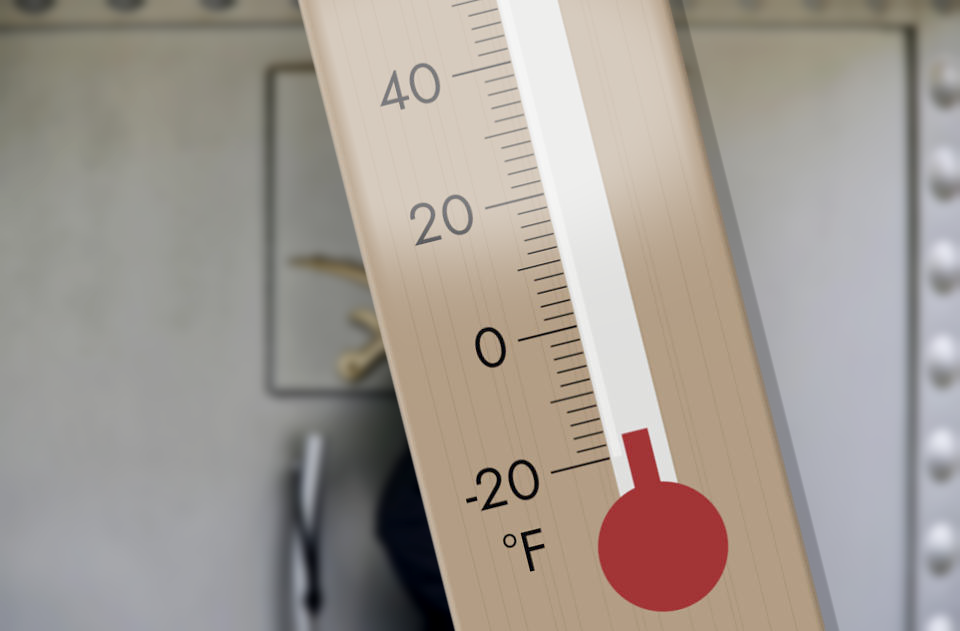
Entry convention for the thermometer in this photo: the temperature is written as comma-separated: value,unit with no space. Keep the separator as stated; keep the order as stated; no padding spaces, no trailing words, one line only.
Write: -17,°F
